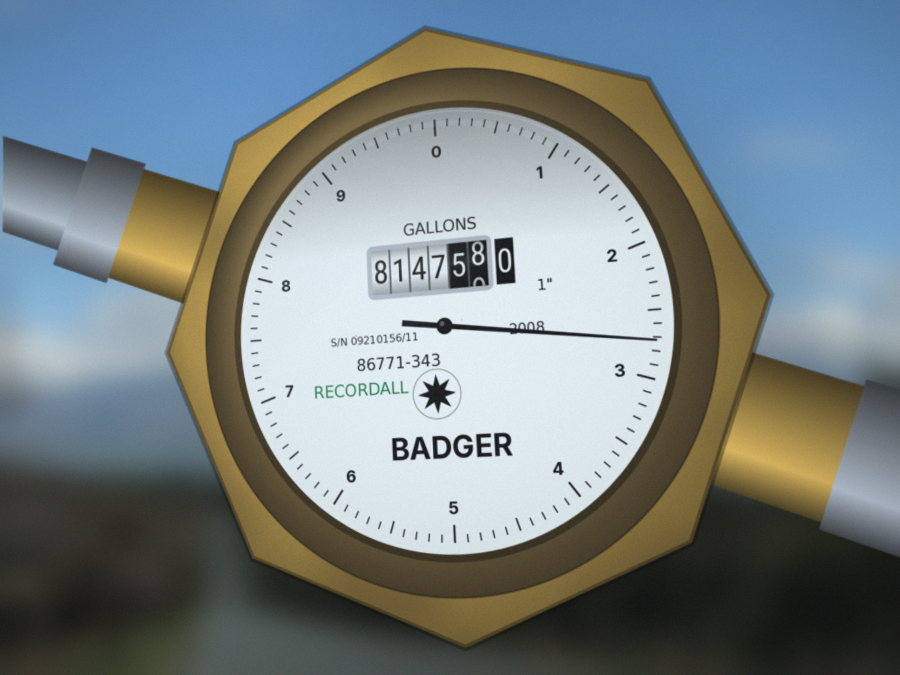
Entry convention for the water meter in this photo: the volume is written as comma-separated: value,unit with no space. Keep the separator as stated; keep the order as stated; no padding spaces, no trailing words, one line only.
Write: 8147582.7,gal
